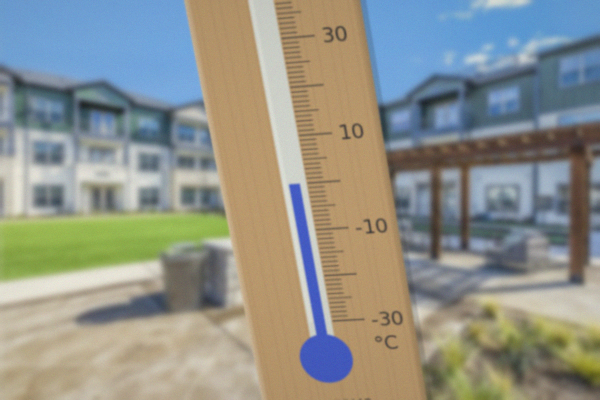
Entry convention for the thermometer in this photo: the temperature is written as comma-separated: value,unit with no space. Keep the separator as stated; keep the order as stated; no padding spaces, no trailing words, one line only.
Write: 0,°C
